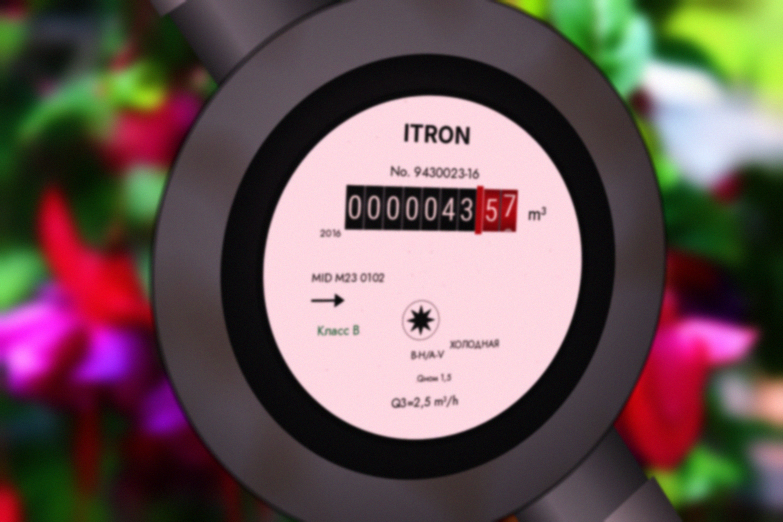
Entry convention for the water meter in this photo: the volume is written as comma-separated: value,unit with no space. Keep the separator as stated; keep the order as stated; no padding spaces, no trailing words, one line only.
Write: 43.57,m³
